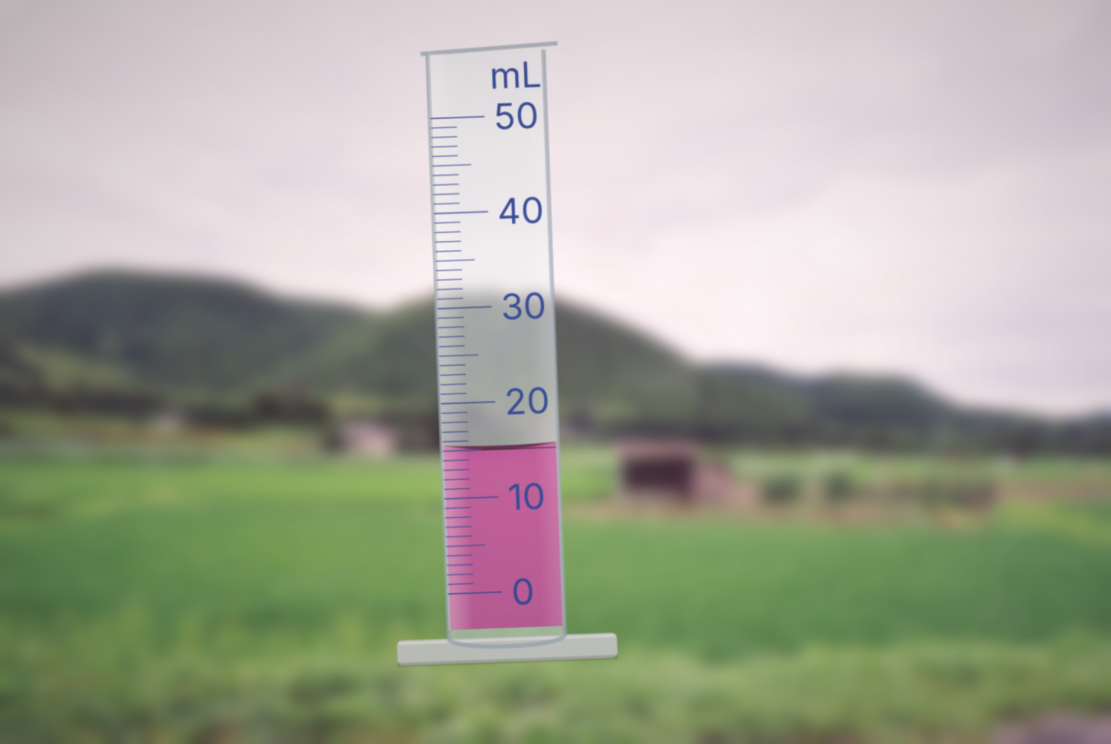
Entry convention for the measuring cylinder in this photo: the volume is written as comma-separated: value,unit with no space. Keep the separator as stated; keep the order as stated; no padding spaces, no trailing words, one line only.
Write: 15,mL
